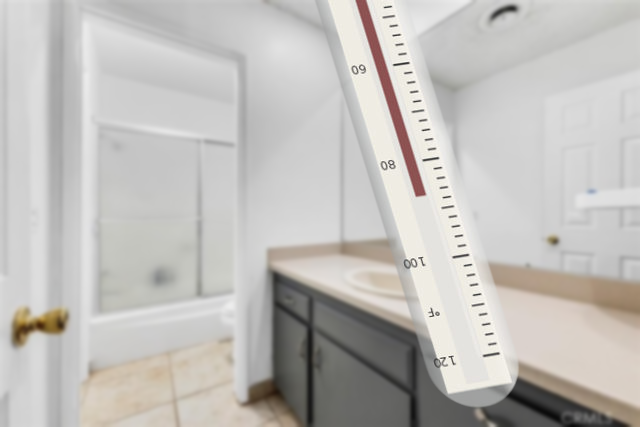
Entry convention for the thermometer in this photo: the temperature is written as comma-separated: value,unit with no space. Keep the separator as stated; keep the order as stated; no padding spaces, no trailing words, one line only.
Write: 87,°F
